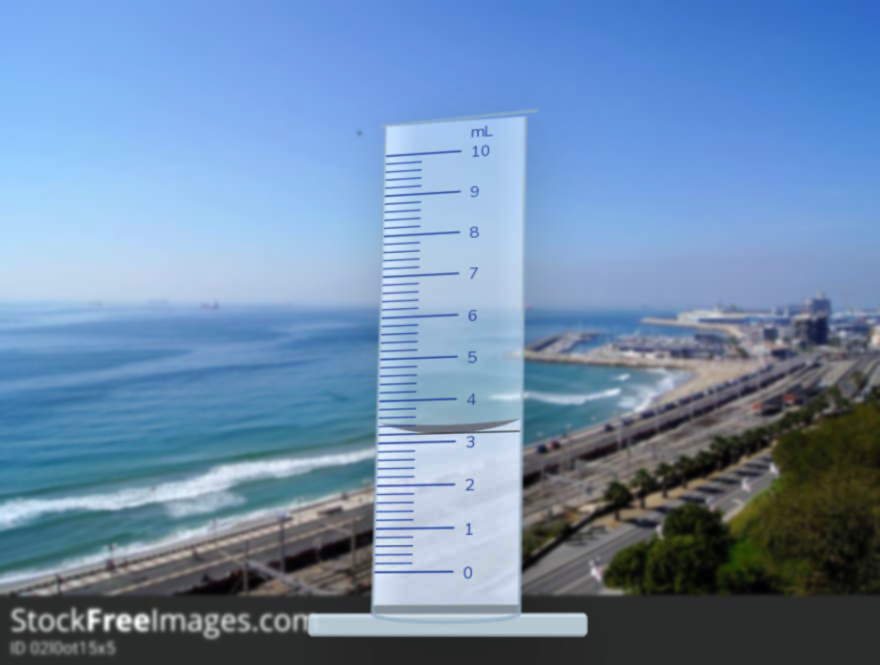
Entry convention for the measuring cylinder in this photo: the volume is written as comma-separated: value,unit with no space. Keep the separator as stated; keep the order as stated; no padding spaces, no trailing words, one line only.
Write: 3.2,mL
